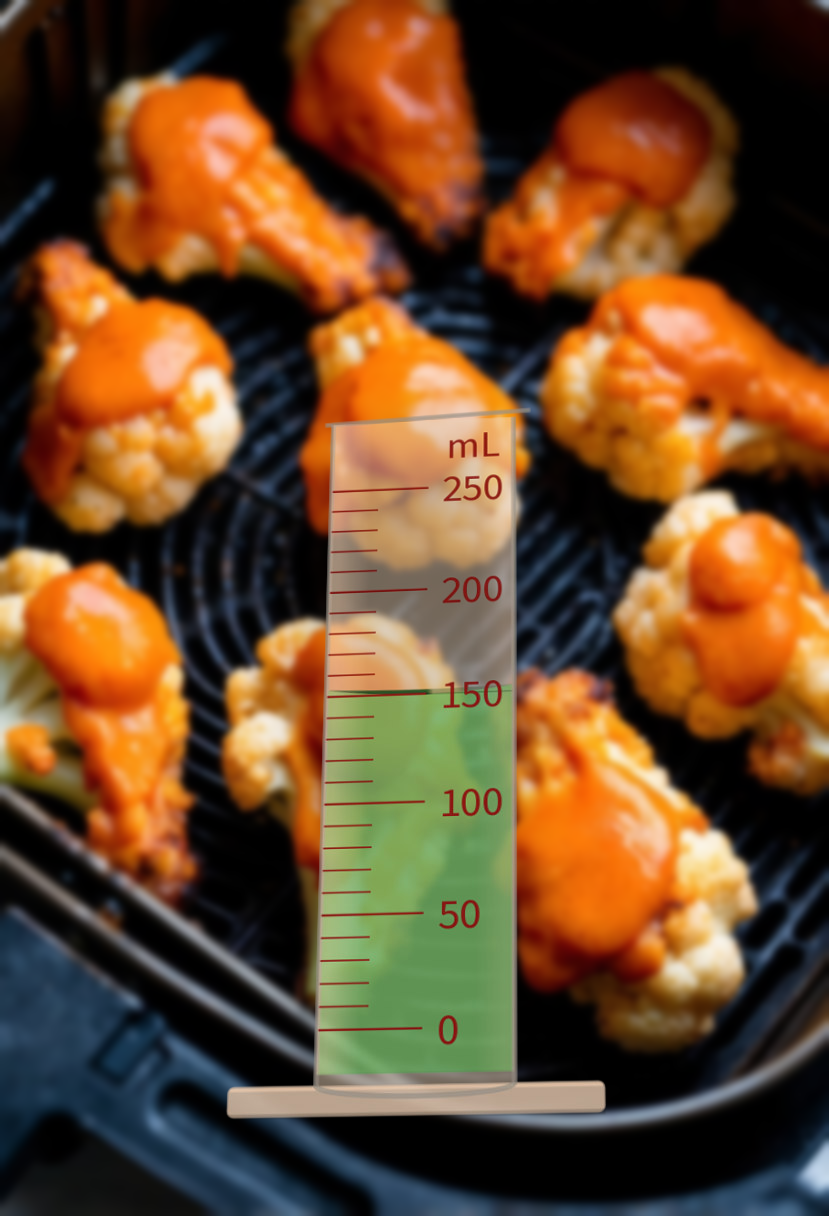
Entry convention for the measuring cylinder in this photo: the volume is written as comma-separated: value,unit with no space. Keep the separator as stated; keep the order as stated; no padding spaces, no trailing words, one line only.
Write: 150,mL
